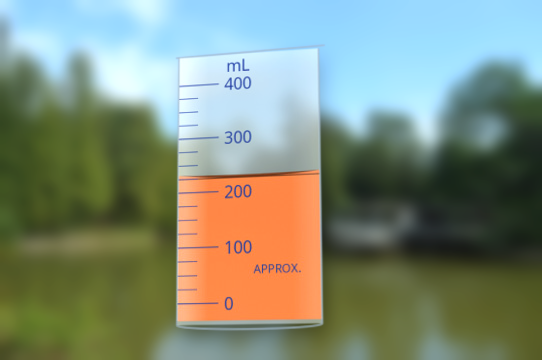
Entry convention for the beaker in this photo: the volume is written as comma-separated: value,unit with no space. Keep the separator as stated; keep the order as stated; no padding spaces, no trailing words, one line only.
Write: 225,mL
